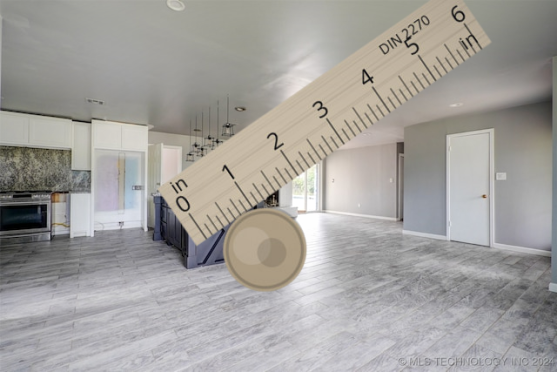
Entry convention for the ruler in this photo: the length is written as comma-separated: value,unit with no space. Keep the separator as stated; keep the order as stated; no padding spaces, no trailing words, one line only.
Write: 1.5,in
